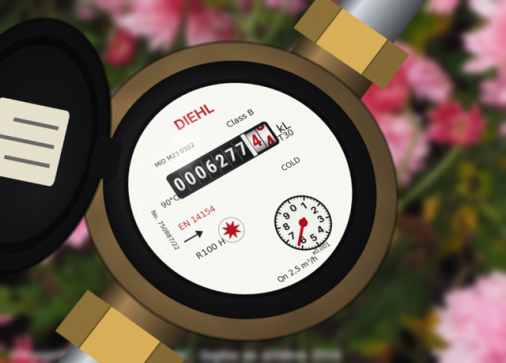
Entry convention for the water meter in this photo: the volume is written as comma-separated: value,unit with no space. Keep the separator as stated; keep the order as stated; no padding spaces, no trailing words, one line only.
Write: 6277.436,kL
